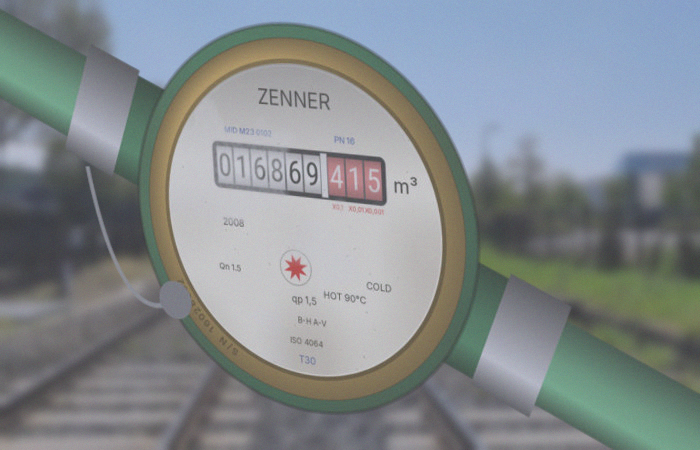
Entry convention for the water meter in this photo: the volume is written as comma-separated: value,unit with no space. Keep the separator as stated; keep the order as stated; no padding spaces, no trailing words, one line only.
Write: 16869.415,m³
